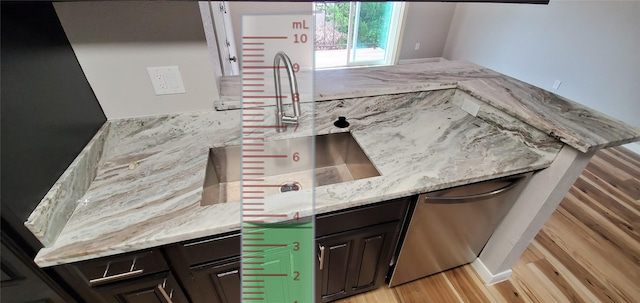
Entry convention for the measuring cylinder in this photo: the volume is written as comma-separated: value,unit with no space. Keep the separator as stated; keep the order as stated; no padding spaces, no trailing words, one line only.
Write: 3.6,mL
